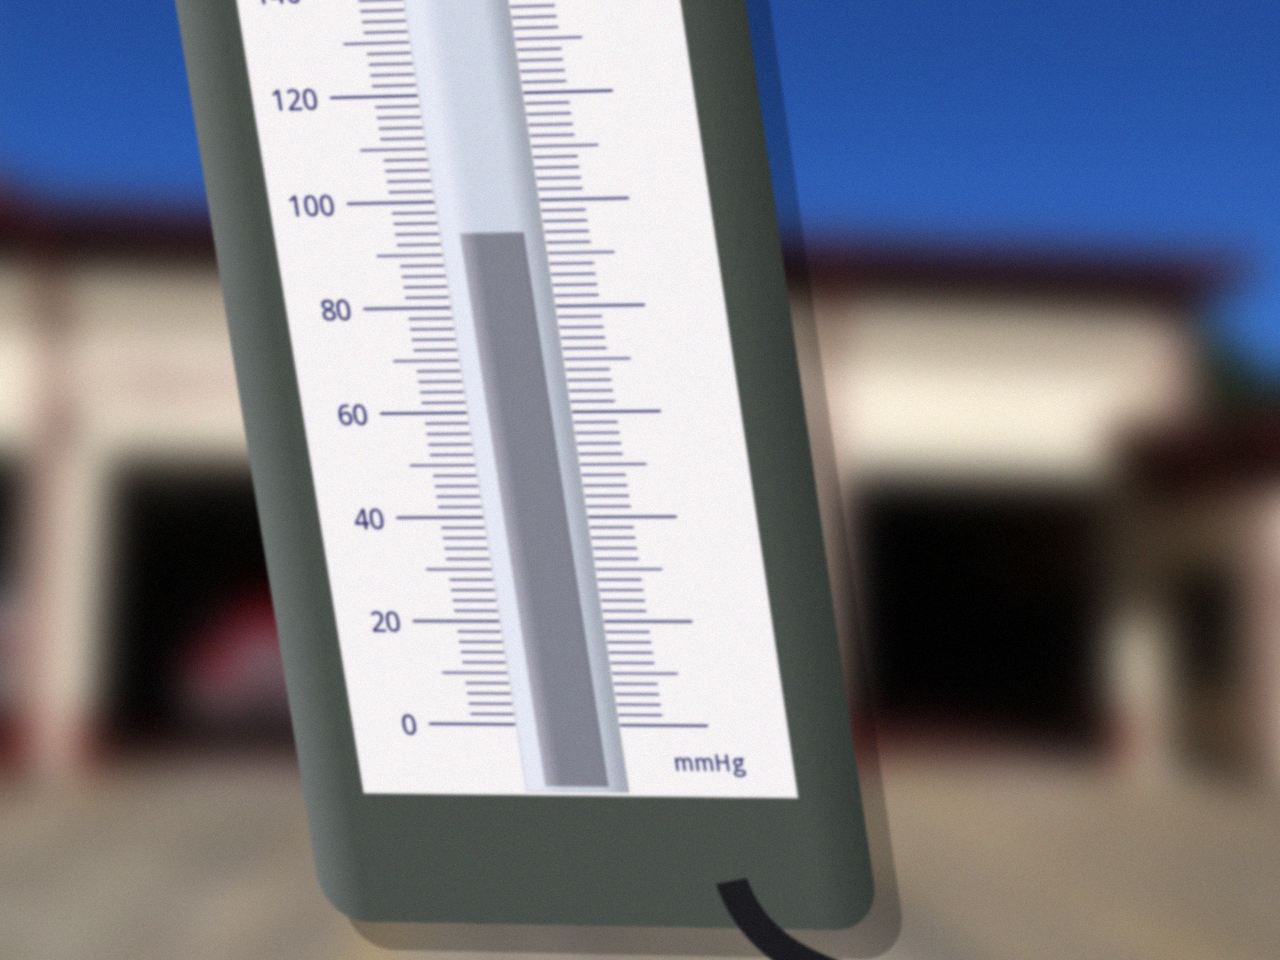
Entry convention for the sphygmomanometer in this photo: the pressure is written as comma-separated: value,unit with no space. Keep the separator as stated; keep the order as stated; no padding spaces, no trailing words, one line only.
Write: 94,mmHg
